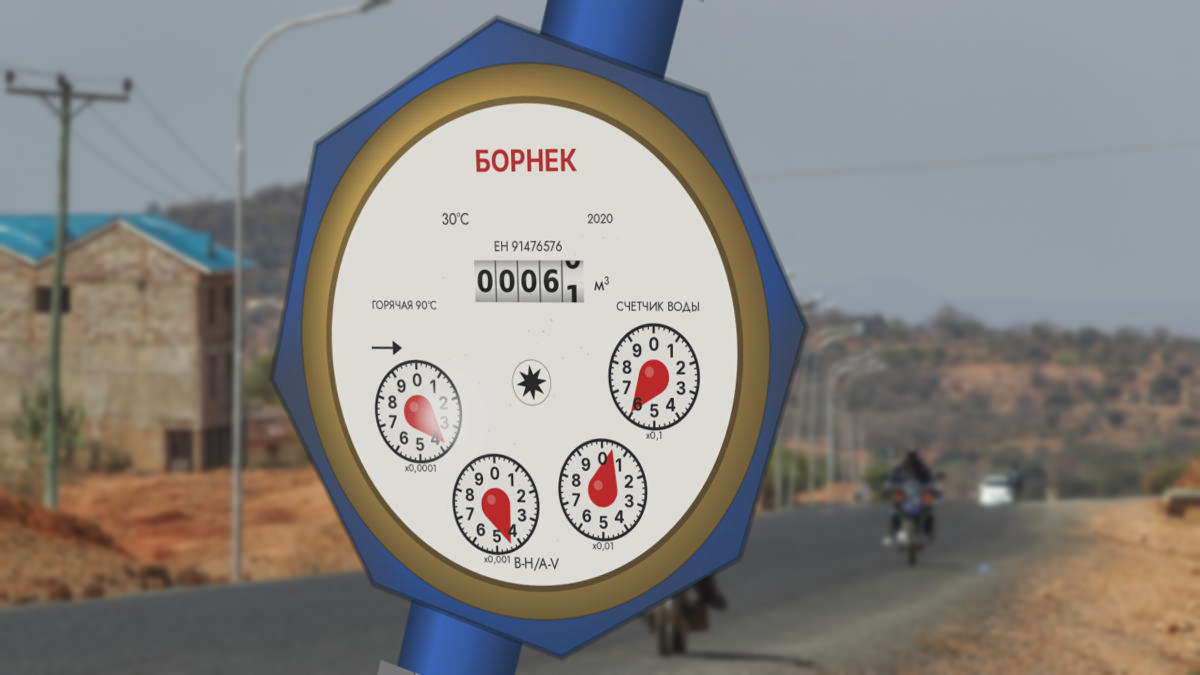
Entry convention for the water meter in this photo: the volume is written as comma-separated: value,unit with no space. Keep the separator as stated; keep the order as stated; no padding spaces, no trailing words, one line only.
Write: 60.6043,m³
